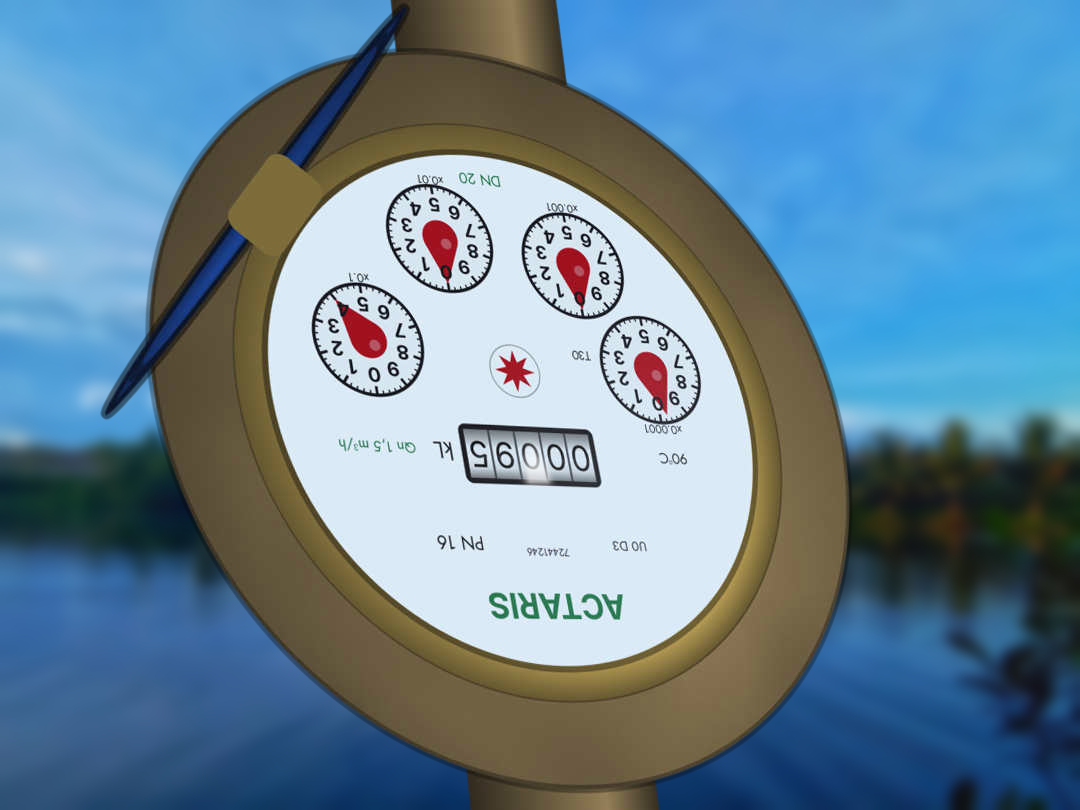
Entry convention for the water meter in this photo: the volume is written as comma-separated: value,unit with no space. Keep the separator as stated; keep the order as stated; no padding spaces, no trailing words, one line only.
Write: 95.3999,kL
